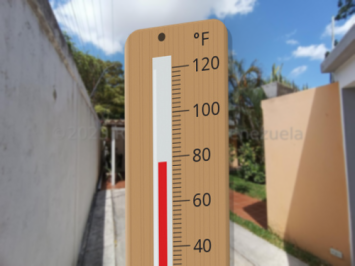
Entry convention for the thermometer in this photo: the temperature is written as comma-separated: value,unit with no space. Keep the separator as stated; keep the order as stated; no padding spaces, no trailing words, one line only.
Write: 78,°F
